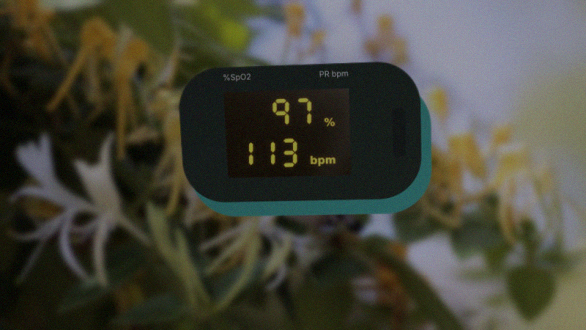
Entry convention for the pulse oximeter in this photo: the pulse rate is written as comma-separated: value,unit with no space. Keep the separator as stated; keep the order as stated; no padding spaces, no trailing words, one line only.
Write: 113,bpm
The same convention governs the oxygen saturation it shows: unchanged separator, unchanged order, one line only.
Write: 97,%
